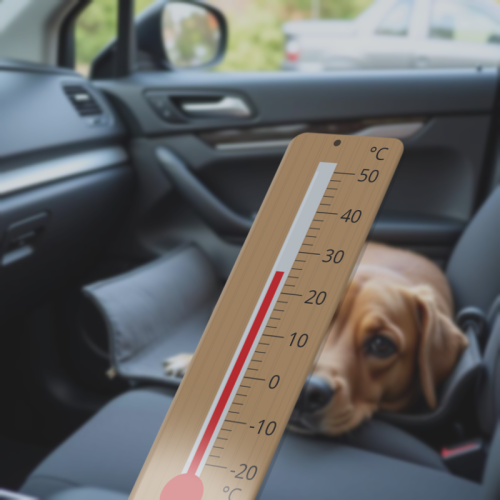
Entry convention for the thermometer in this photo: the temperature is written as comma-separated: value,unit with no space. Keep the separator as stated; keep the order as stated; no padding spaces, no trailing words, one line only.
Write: 25,°C
